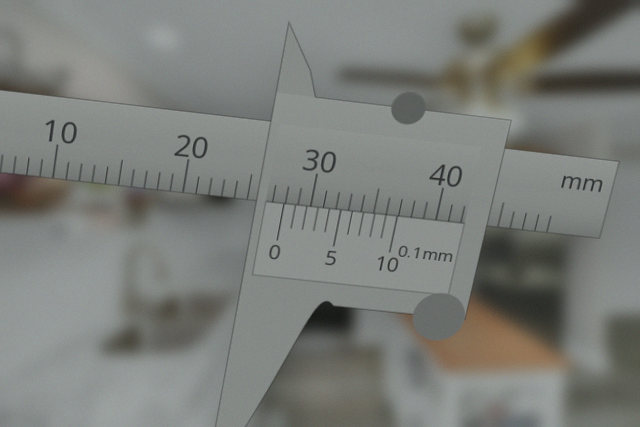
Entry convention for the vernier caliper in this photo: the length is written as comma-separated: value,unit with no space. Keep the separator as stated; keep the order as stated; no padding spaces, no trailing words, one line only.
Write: 27.9,mm
